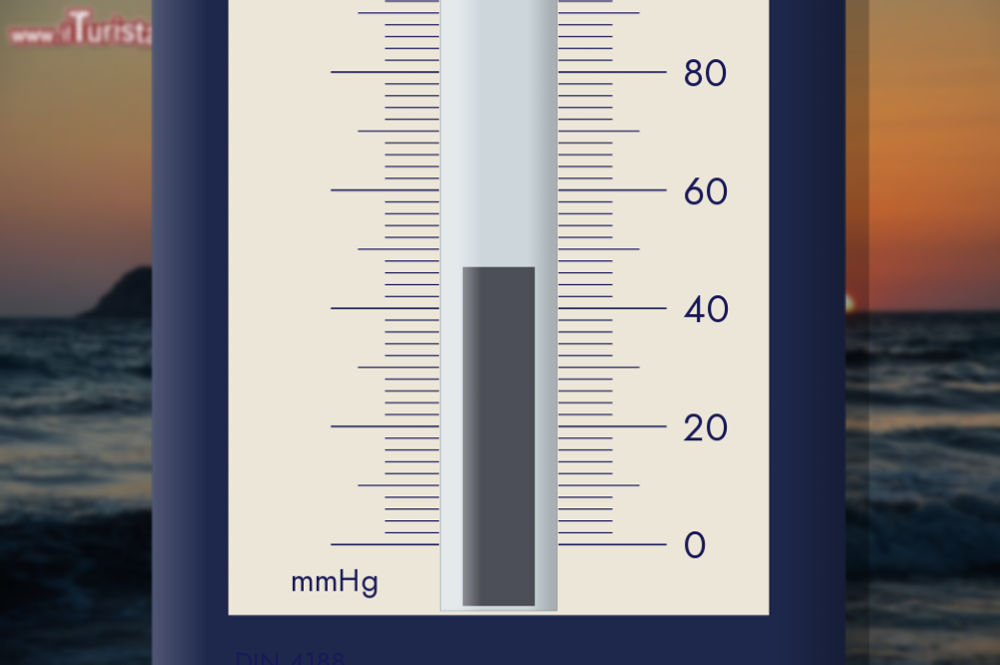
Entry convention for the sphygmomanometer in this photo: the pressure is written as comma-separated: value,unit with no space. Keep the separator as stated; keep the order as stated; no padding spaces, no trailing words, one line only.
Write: 47,mmHg
